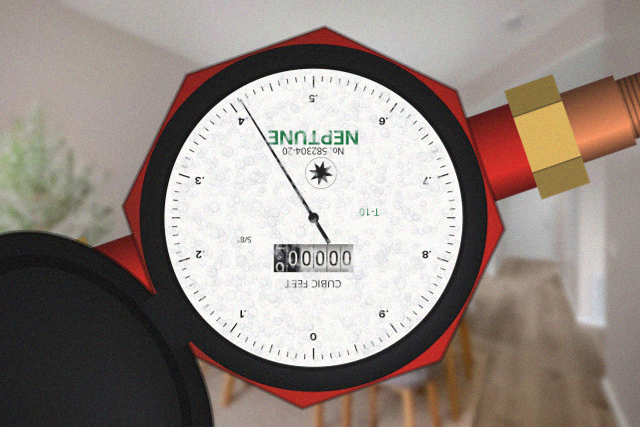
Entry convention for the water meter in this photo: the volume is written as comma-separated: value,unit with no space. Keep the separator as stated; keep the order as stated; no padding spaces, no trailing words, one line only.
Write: 6.41,ft³
